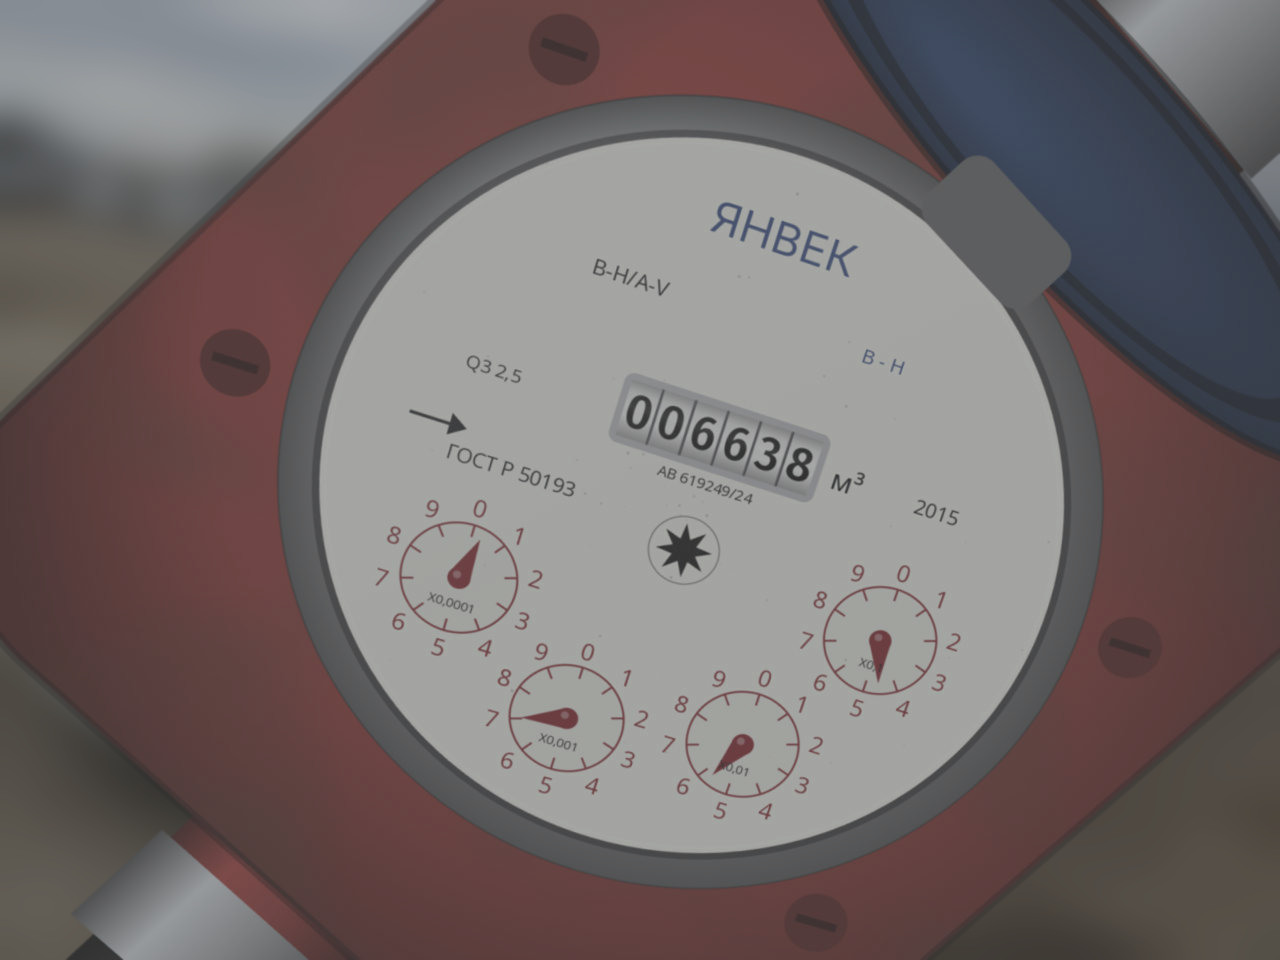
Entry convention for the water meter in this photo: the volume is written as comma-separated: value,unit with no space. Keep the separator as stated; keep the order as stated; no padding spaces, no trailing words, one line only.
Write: 6638.4570,m³
